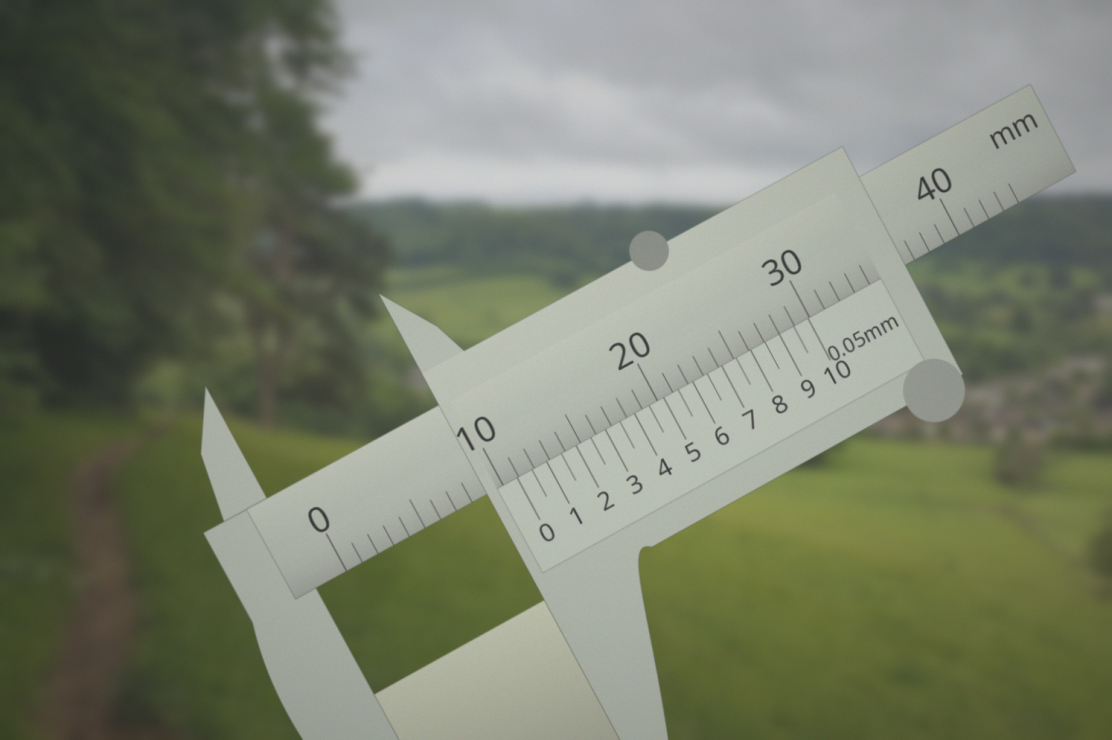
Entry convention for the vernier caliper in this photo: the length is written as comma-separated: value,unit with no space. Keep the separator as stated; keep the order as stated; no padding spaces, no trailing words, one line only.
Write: 10.9,mm
